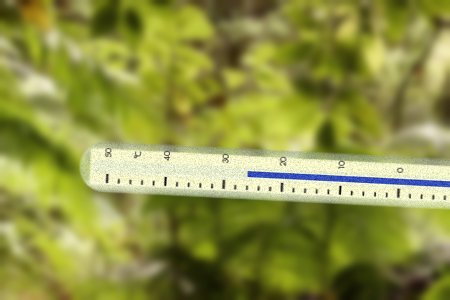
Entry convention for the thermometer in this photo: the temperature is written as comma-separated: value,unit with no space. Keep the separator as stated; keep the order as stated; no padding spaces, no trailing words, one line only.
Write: 26,°C
